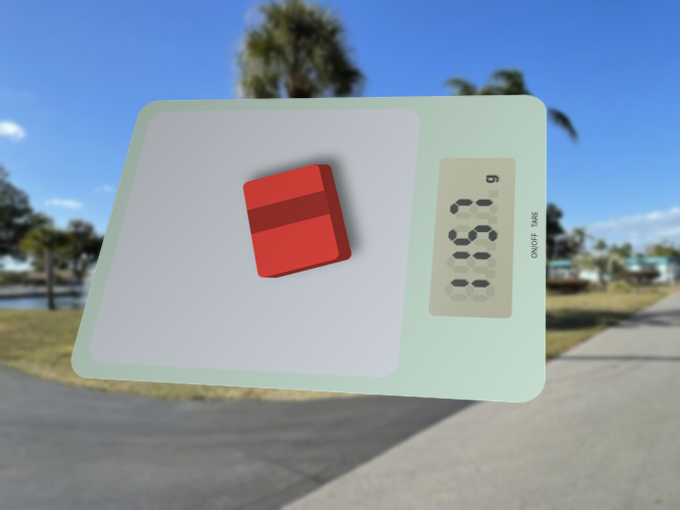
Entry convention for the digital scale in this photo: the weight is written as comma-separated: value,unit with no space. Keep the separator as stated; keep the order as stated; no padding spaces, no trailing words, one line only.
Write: 1157,g
